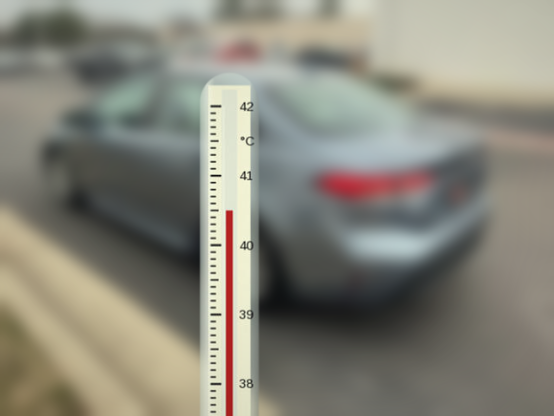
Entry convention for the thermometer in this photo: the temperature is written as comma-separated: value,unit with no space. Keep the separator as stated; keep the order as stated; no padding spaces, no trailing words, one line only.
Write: 40.5,°C
